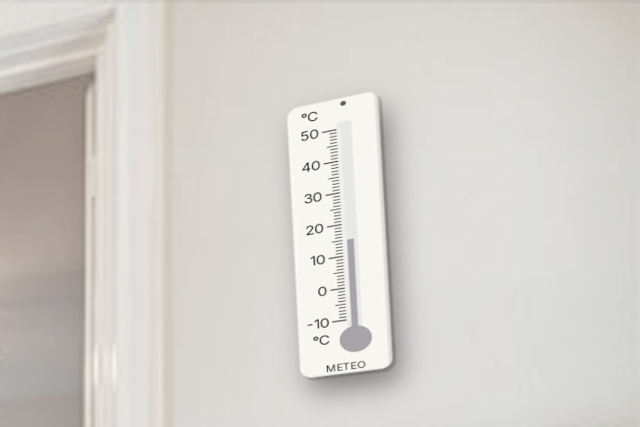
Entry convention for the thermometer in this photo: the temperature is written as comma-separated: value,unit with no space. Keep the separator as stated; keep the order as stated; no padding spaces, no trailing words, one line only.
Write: 15,°C
